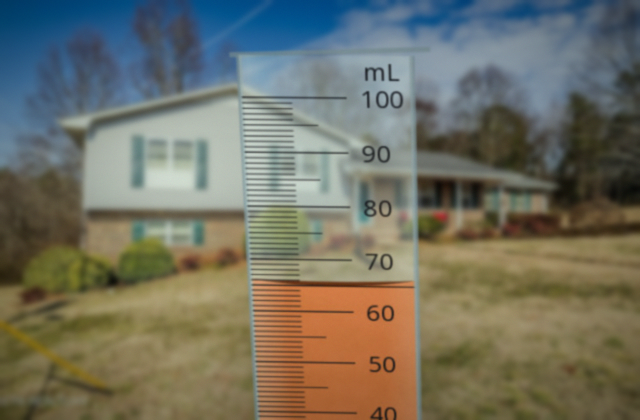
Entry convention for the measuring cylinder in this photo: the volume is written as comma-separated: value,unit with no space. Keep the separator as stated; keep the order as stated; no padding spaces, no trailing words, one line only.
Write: 65,mL
